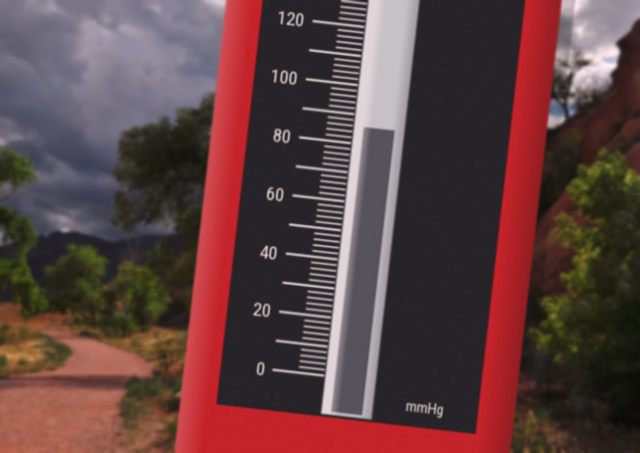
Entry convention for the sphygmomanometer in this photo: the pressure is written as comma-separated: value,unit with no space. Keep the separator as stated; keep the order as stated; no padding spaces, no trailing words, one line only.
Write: 86,mmHg
